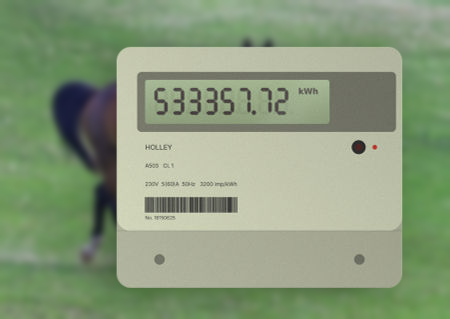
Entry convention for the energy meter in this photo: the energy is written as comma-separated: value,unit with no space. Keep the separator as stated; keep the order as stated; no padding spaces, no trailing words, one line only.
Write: 533357.72,kWh
